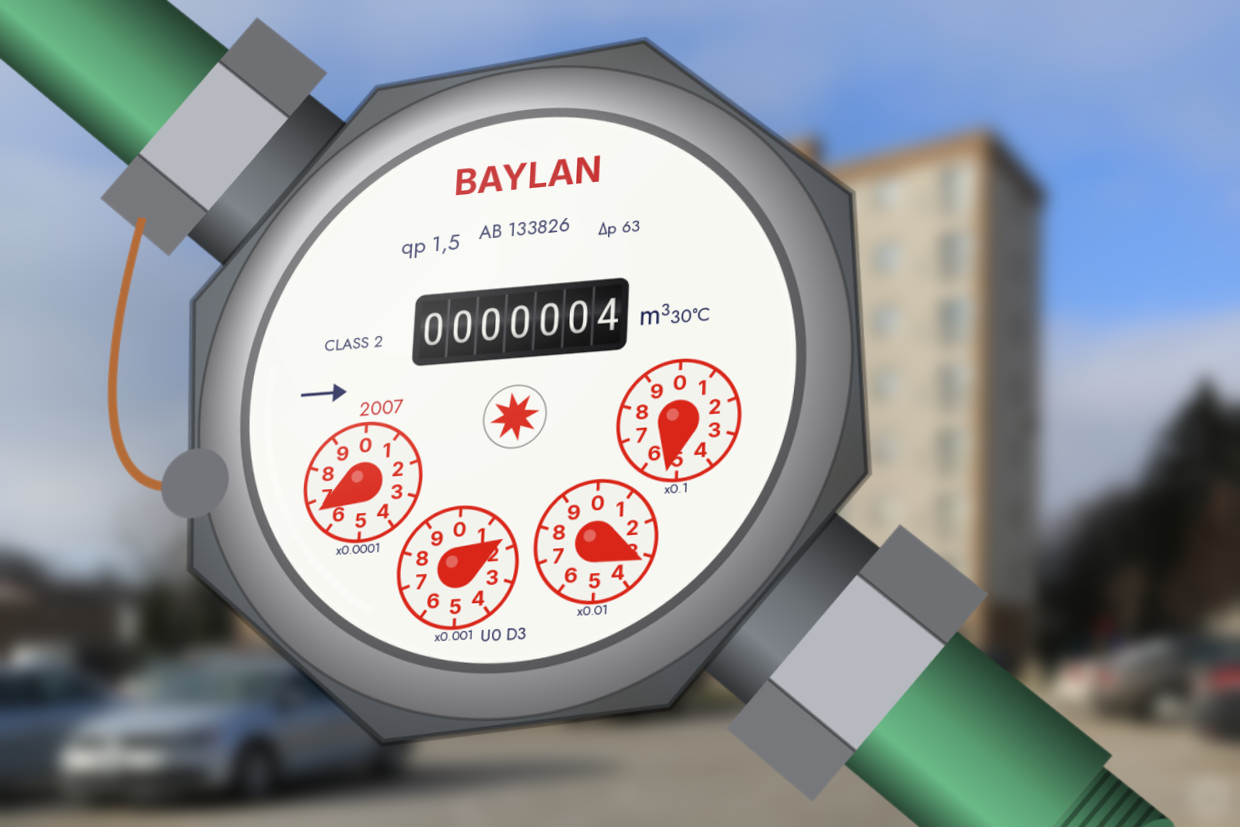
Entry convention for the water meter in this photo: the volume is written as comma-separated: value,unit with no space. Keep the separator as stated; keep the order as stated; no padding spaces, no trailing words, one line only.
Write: 4.5316,m³
